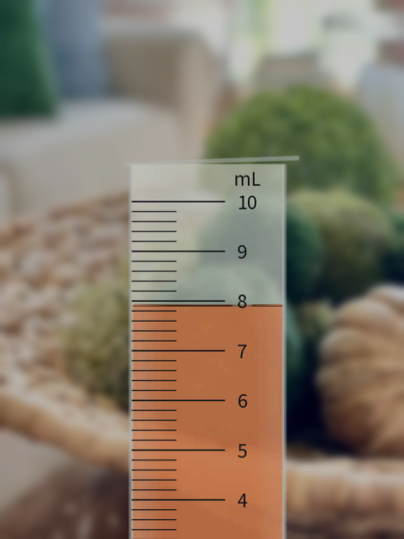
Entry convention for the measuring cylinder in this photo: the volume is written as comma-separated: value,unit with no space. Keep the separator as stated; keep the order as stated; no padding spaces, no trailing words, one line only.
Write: 7.9,mL
